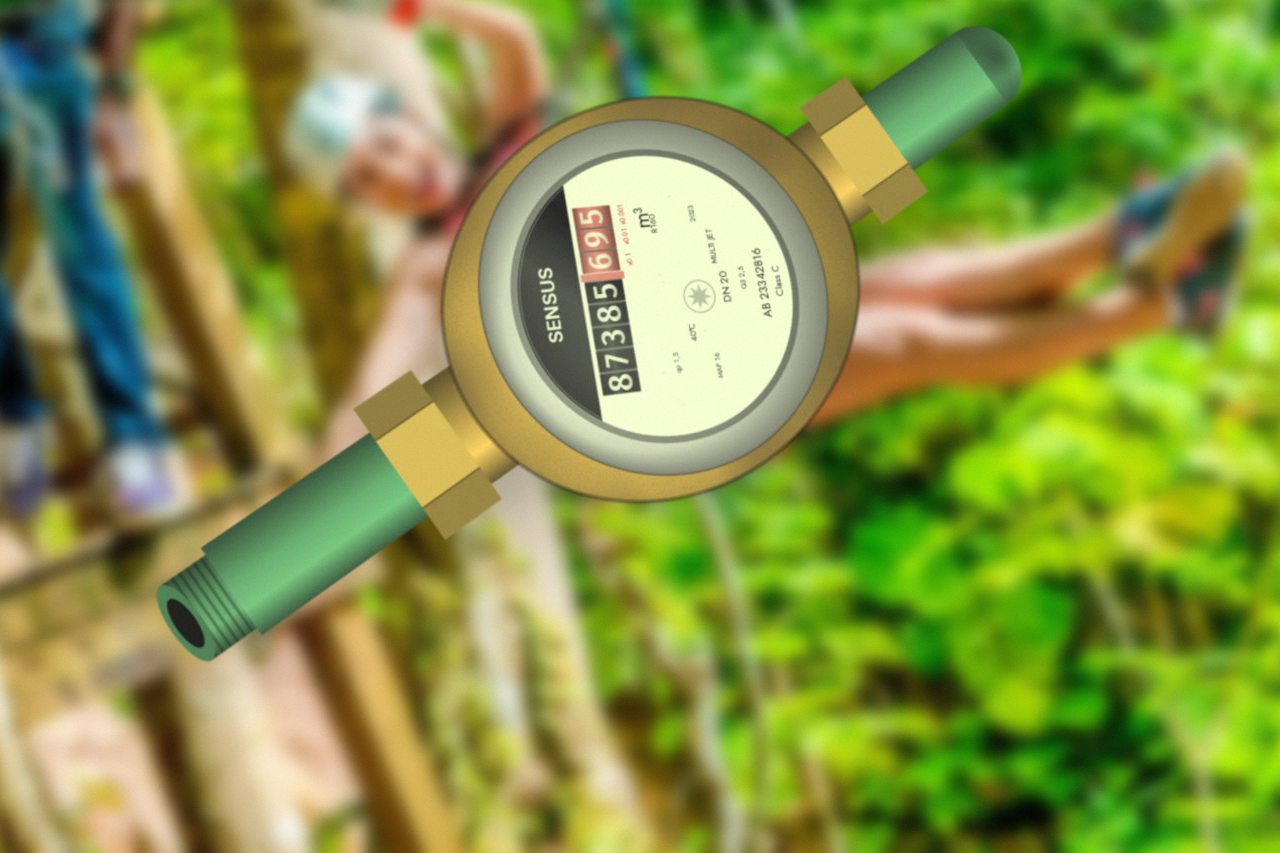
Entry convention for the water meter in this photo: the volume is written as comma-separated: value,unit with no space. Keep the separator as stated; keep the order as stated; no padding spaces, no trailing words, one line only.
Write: 87385.695,m³
